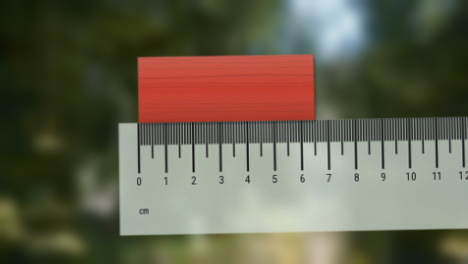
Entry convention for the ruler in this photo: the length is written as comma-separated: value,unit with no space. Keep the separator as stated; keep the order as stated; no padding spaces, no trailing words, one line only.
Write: 6.5,cm
